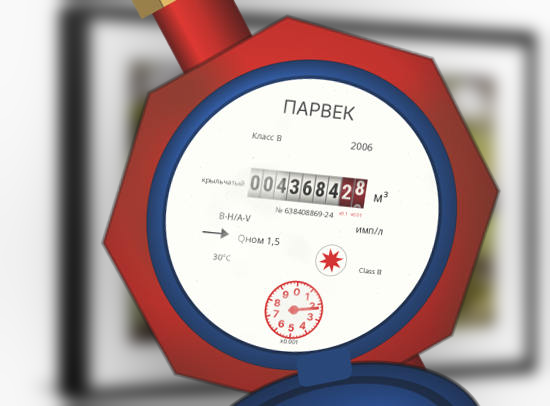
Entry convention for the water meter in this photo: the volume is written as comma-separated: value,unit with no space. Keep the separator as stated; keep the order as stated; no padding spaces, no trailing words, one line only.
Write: 43684.282,m³
